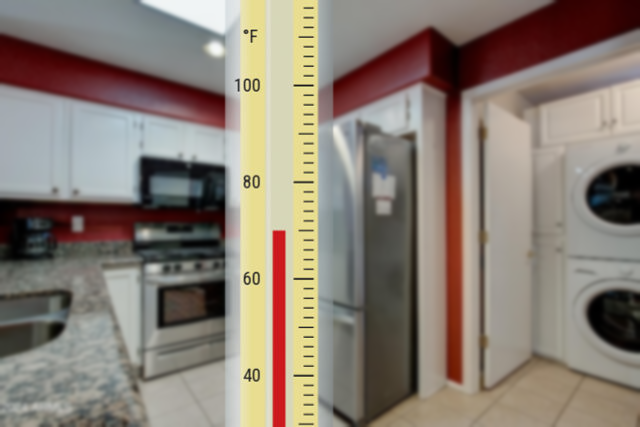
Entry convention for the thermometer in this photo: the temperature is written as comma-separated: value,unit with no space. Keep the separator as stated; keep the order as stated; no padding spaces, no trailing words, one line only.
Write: 70,°F
